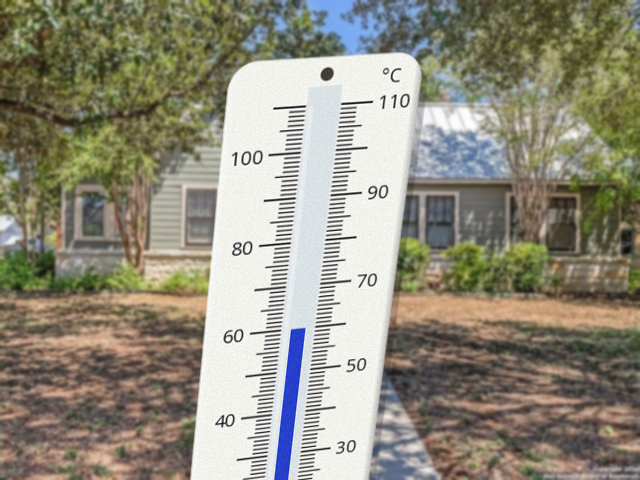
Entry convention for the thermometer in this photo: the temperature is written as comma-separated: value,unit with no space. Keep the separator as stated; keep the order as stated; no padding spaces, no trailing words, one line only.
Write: 60,°C
